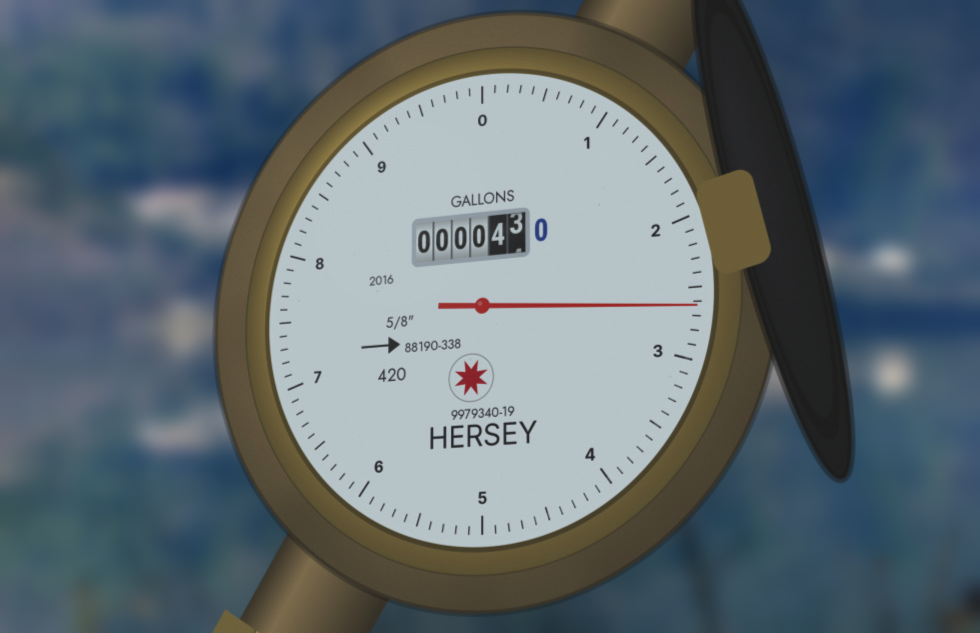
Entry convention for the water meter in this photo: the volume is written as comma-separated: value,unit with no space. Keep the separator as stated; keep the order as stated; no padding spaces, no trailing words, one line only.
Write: 432.6,gal
